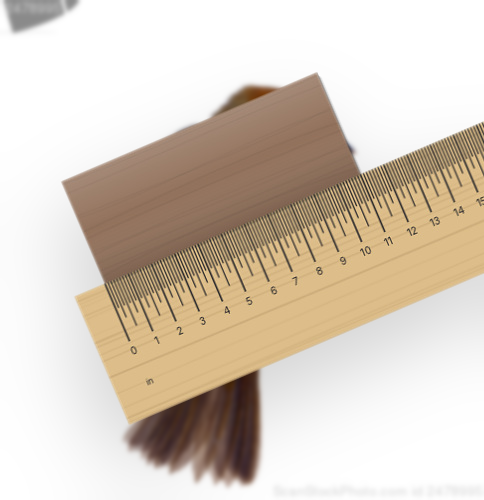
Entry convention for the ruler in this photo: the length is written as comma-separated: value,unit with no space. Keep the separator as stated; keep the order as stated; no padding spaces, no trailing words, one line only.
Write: 11,in
